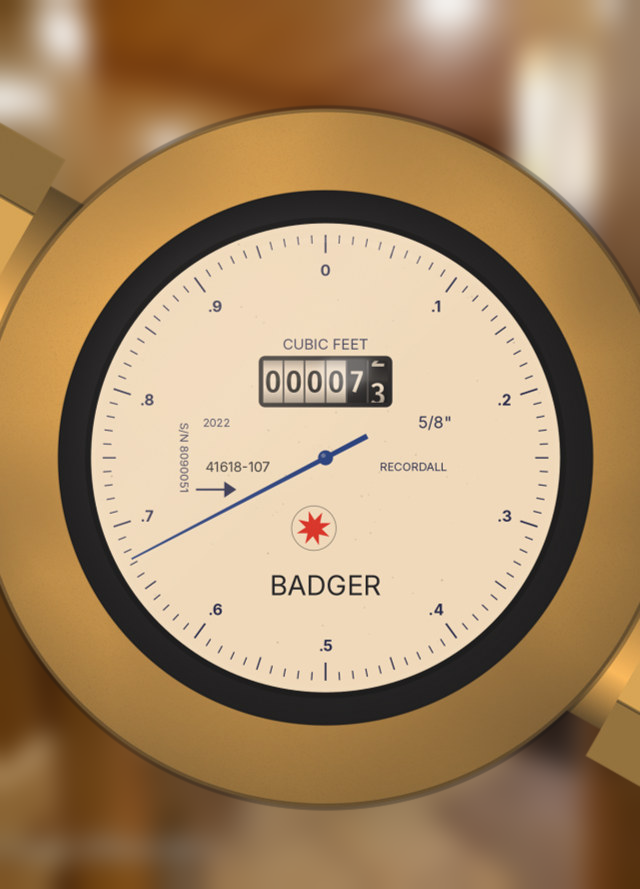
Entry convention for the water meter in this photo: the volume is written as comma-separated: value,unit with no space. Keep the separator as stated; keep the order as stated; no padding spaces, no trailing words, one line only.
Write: 72.67,ft³
